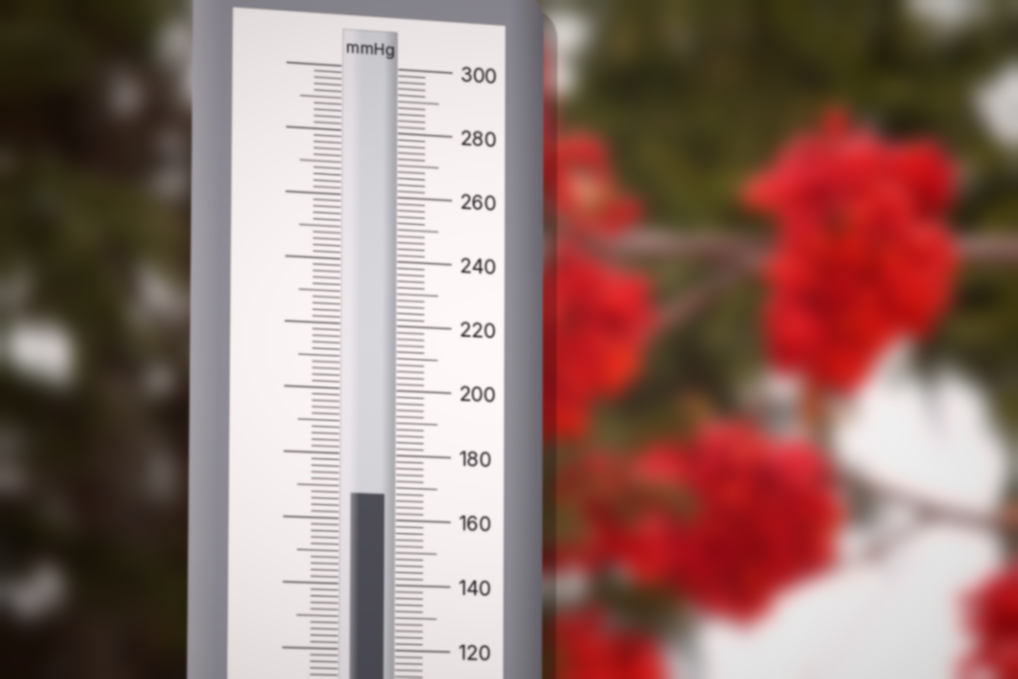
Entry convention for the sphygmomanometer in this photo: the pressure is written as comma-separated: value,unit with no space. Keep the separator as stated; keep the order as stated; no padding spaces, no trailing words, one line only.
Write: 168,mmHg
